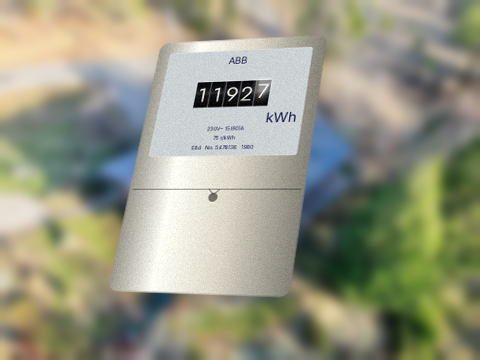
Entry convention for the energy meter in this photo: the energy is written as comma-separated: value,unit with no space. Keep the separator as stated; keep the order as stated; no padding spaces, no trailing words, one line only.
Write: 11927,kWh
